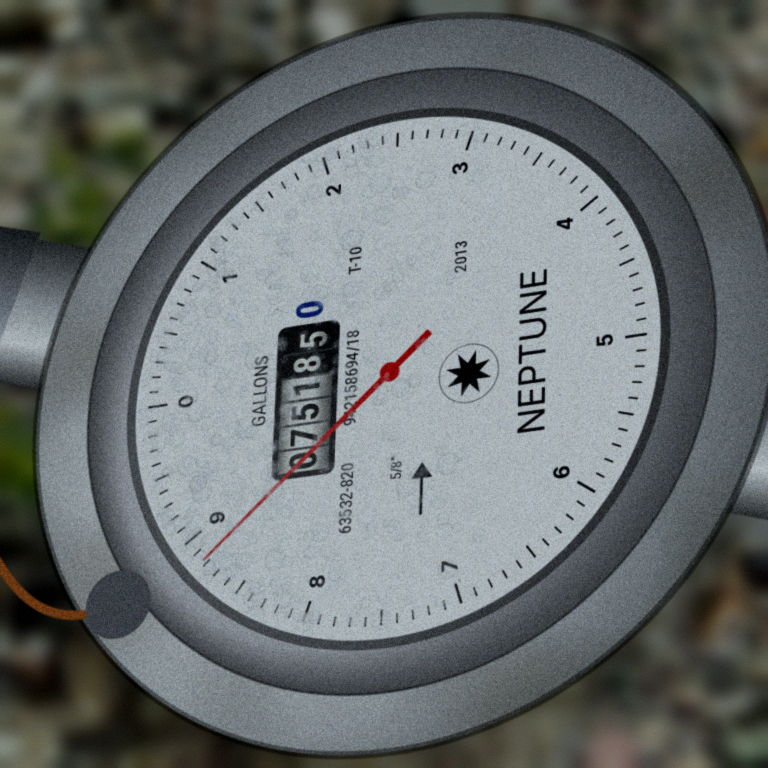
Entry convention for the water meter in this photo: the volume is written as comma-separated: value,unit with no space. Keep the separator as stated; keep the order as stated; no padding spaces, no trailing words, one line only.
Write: 751848.8,gal
